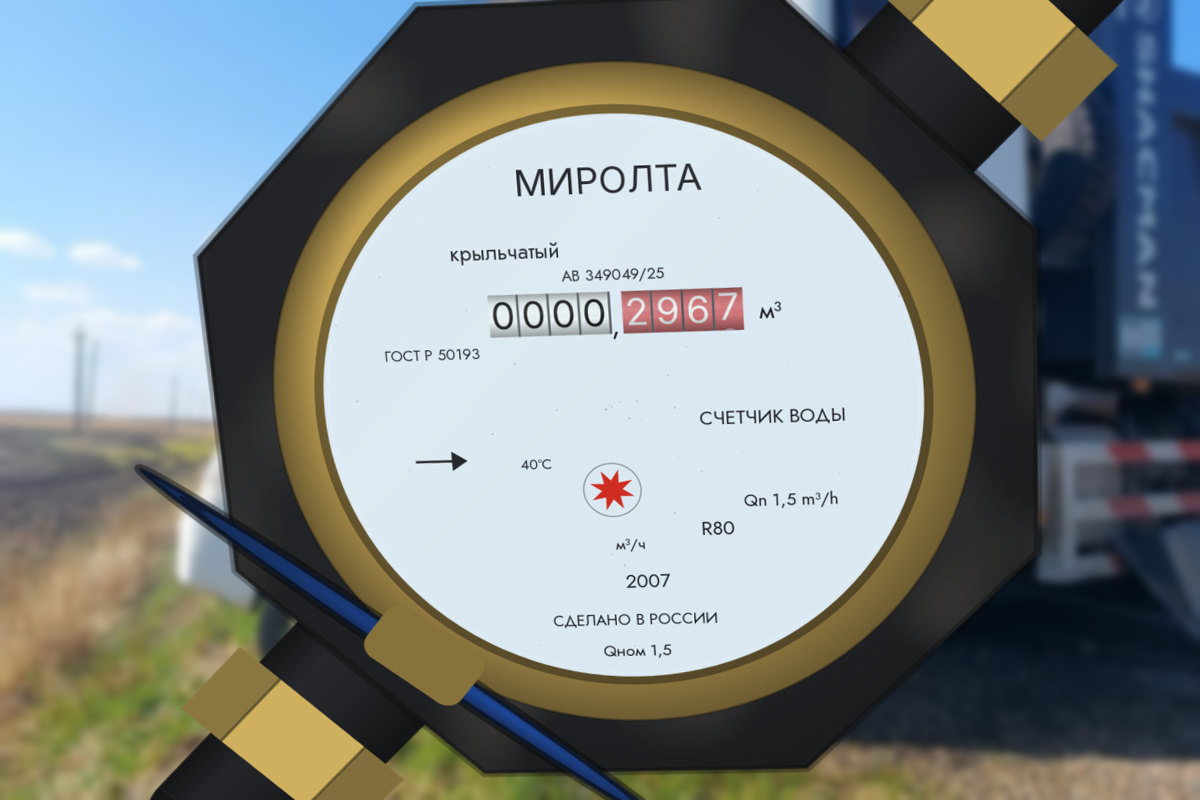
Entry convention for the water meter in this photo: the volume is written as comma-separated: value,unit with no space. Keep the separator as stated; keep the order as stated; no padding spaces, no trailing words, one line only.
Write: 0.2967,m³
